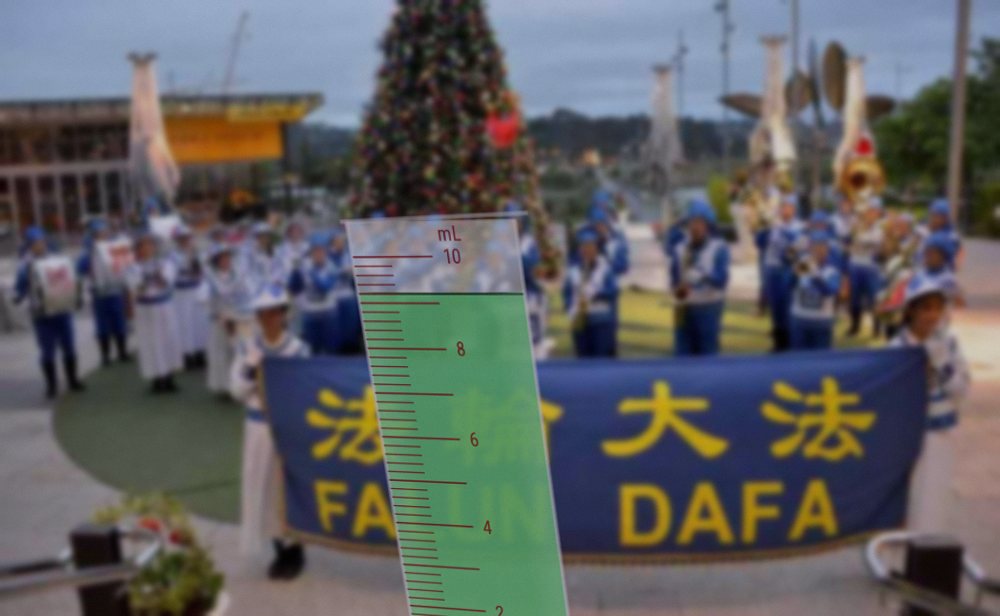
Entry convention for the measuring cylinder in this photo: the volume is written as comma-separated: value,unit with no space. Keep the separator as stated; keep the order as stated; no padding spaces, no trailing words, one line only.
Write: 9.2,mL
